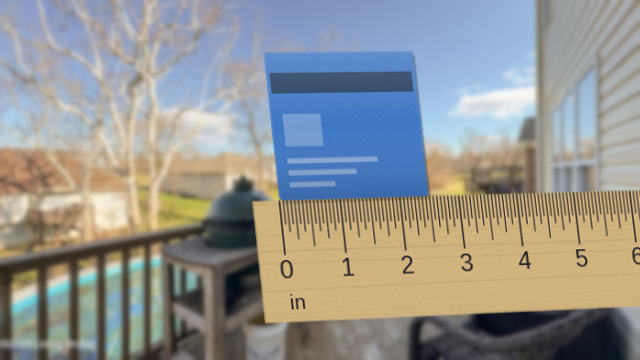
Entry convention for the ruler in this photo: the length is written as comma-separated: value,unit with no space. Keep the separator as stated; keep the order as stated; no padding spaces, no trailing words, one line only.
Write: 2.5,in
